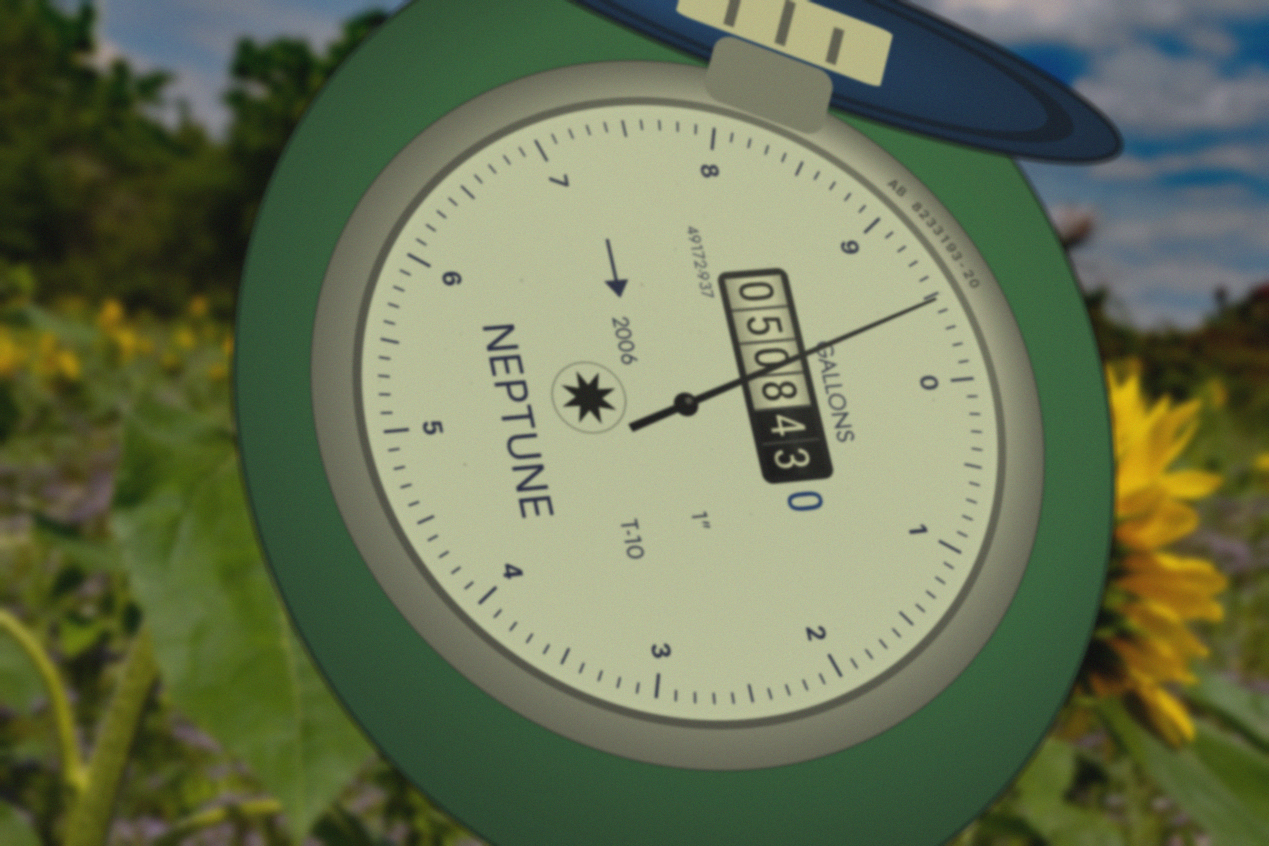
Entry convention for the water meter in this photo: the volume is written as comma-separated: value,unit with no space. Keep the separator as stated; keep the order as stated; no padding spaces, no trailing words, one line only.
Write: 508429.5,gal
